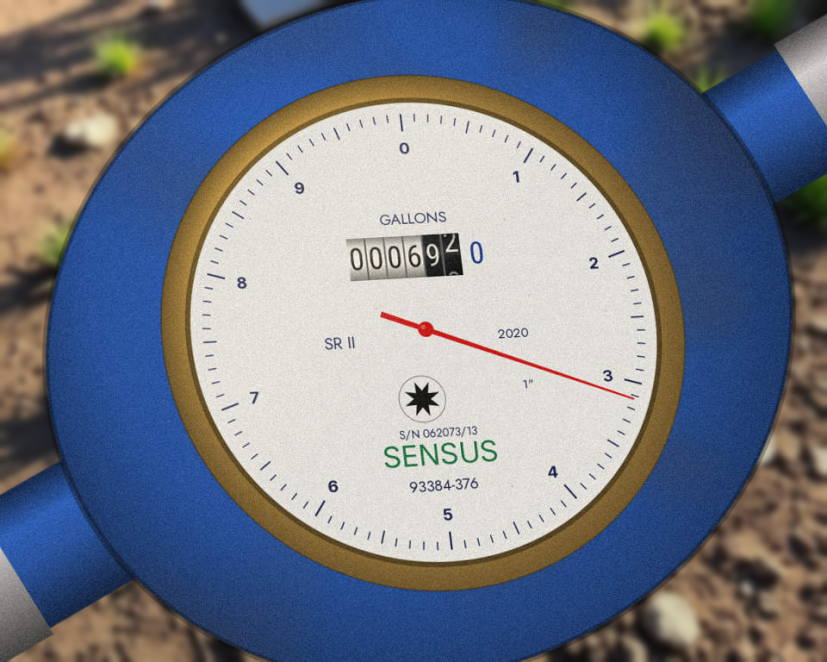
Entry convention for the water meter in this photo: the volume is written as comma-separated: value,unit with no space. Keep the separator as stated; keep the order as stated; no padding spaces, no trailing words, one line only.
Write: 6923.1,gal
